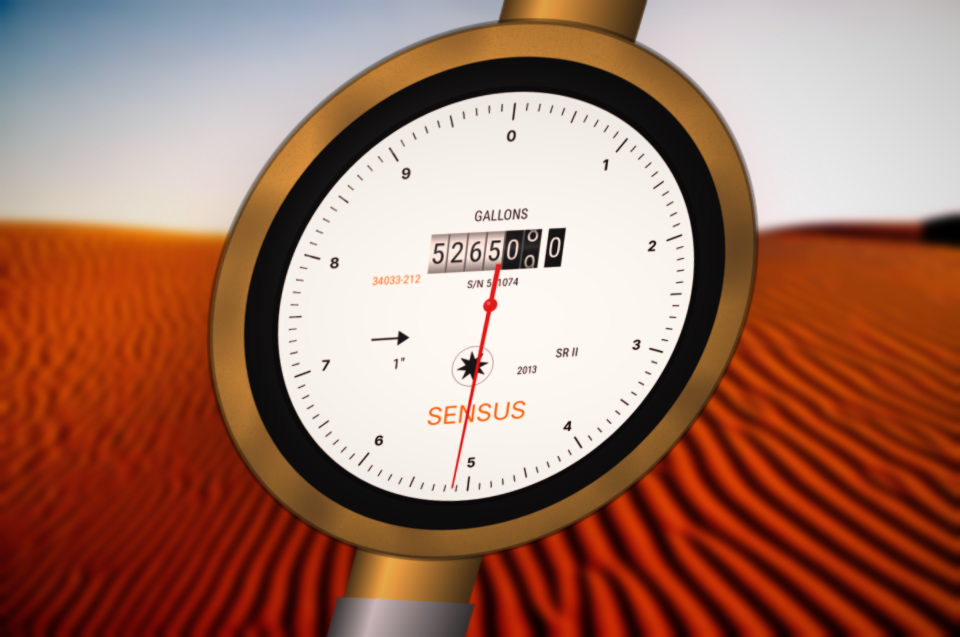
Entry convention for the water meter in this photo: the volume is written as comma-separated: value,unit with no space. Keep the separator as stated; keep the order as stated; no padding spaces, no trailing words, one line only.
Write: 5265085.1,gal
